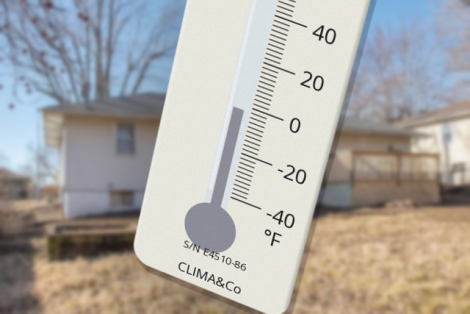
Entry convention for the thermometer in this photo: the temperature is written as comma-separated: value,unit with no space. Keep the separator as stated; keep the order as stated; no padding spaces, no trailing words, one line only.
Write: -2,°F
